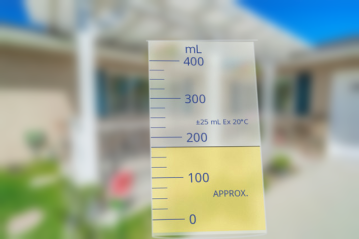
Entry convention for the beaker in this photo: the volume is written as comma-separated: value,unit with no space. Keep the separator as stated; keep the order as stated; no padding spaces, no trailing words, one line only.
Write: 175,mL
